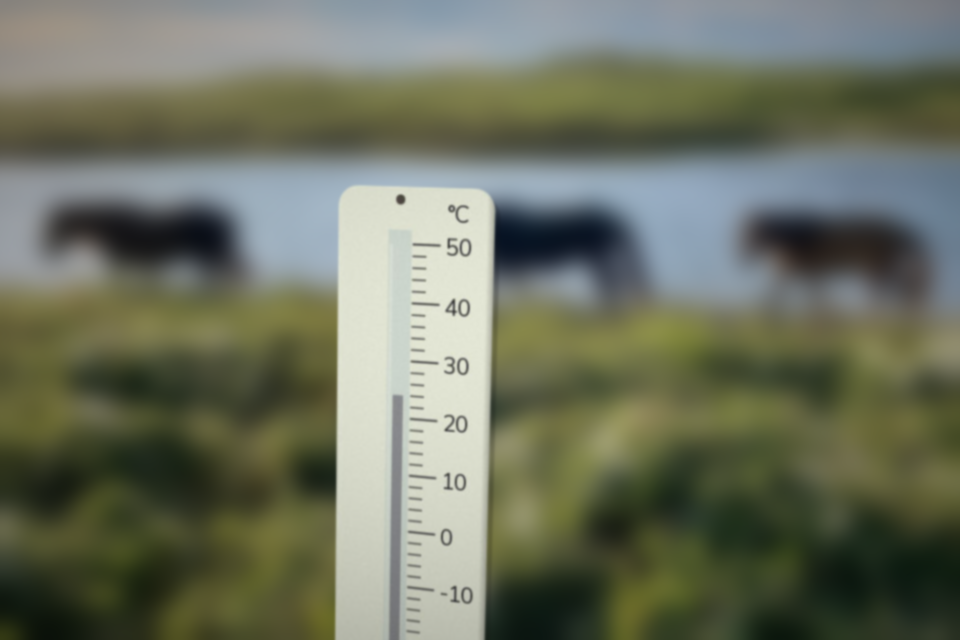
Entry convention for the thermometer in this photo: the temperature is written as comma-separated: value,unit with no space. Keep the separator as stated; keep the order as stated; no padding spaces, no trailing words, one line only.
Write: 24,°C
